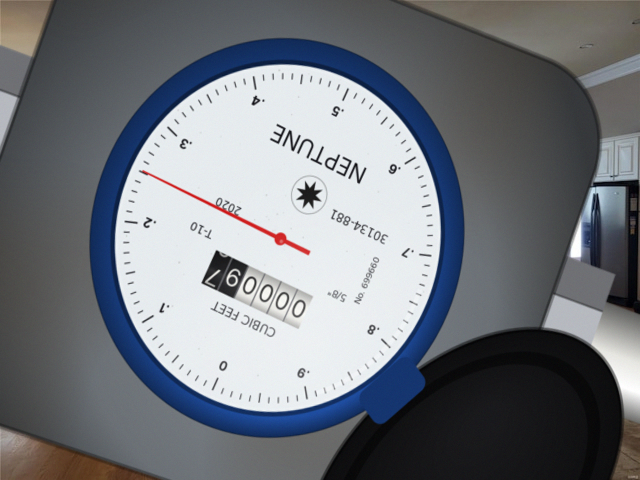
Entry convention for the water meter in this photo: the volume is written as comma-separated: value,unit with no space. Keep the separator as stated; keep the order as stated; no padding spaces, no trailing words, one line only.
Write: 97.25,ft³
